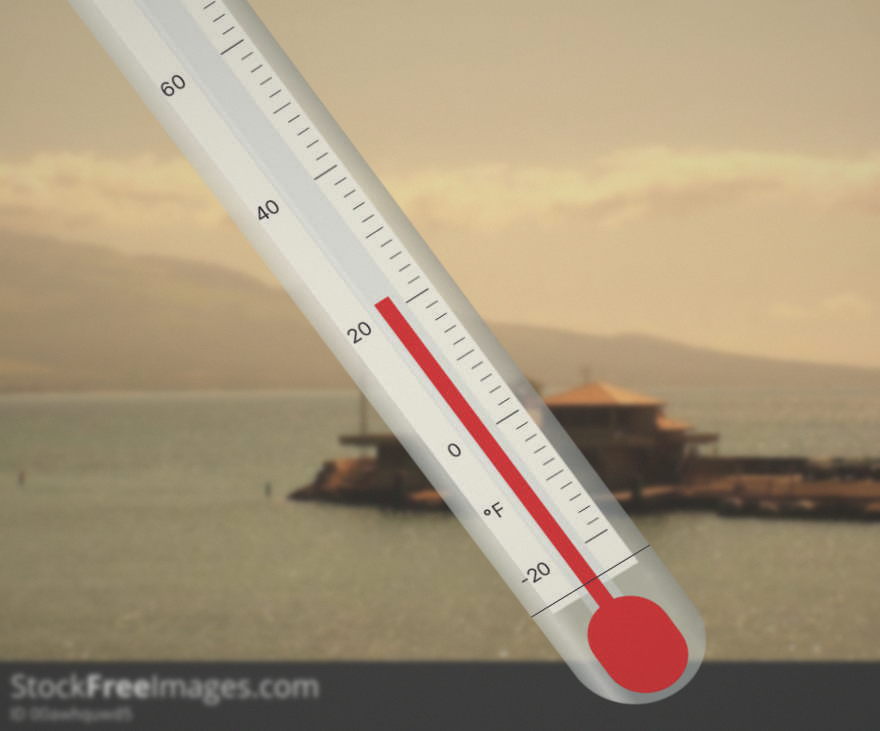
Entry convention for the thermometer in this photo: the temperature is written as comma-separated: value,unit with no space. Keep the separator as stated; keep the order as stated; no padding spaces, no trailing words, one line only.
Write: 22,°F
